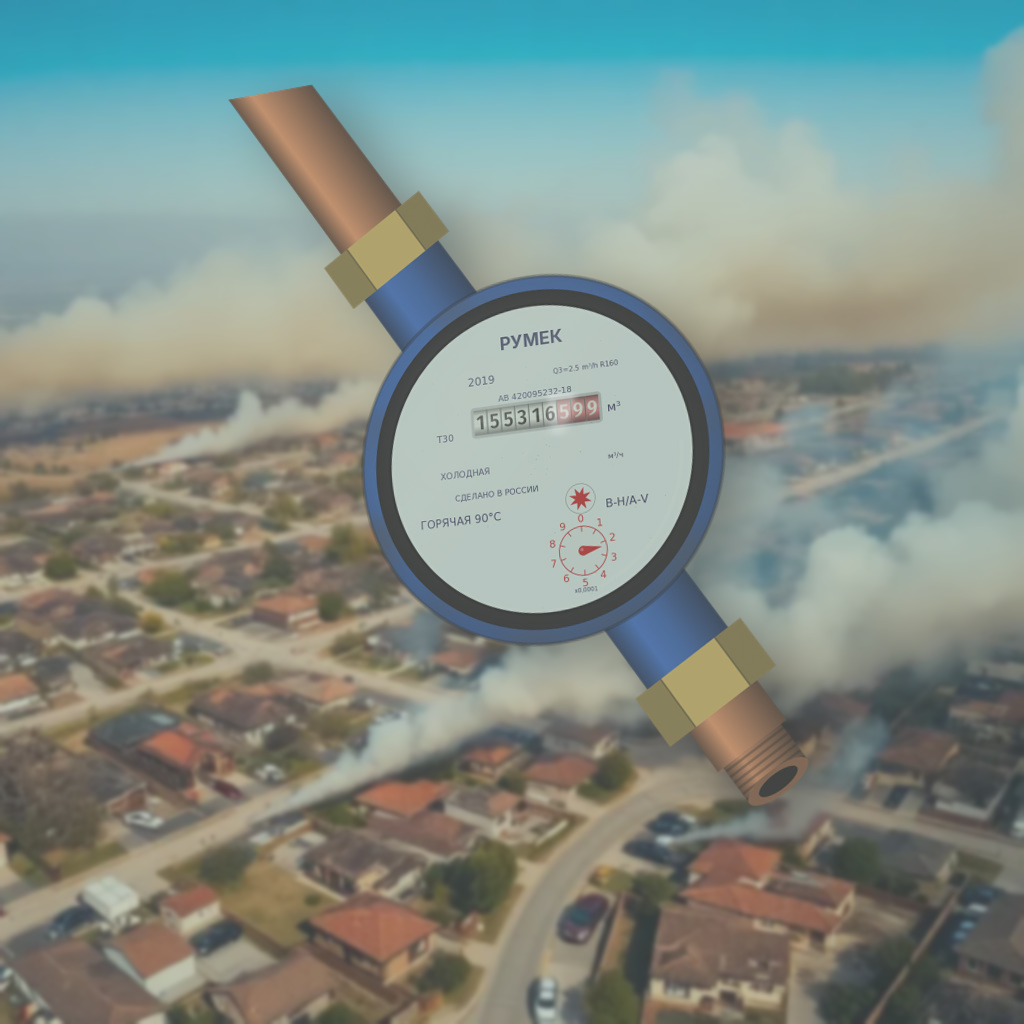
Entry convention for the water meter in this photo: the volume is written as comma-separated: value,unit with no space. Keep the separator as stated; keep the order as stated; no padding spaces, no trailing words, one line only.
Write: 155316.5992,m³
